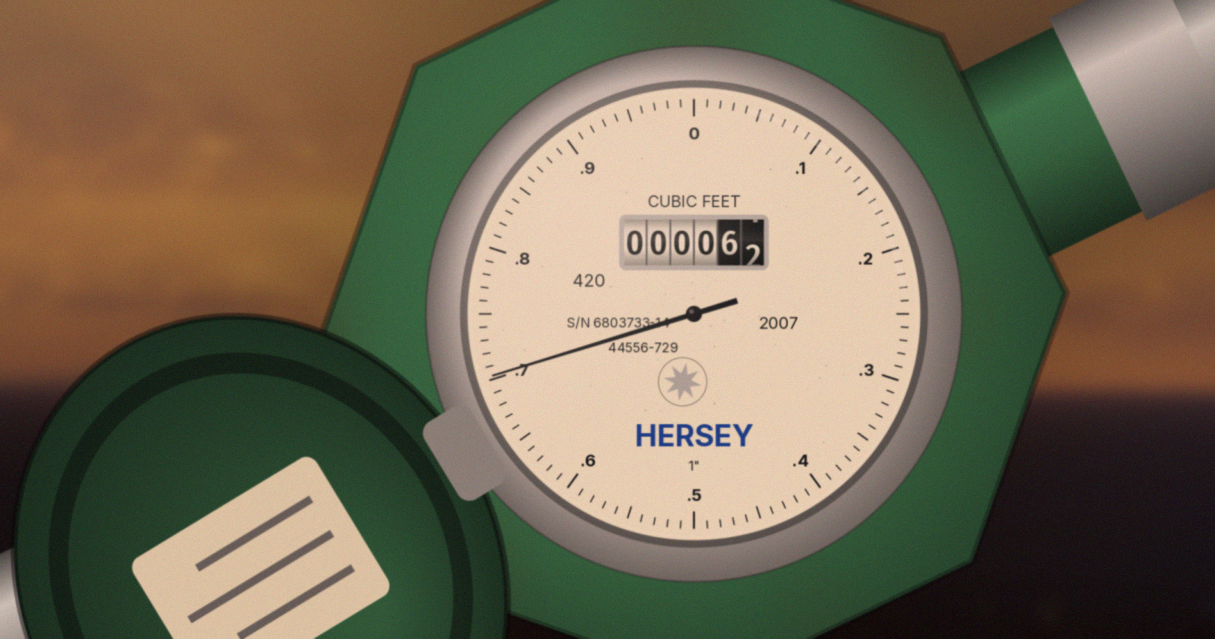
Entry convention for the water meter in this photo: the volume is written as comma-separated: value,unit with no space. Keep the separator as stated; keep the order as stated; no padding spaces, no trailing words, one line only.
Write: 61.70,ft³
